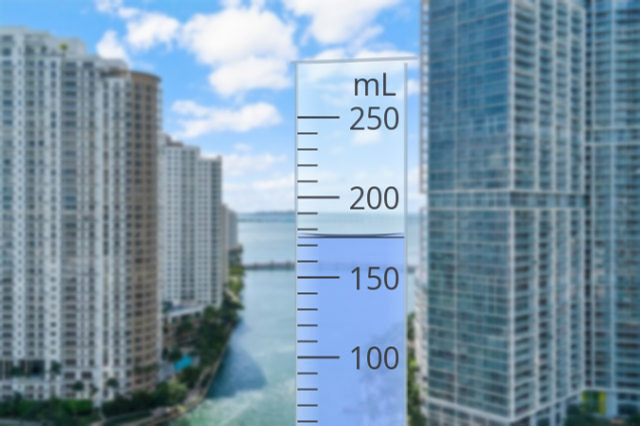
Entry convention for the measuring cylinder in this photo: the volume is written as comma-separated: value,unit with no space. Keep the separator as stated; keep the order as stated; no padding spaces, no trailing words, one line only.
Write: 175,mL
